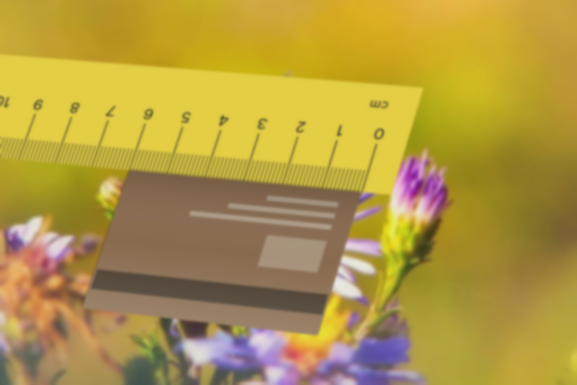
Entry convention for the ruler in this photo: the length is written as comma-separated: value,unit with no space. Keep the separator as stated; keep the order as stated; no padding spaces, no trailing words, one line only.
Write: 6,cm
